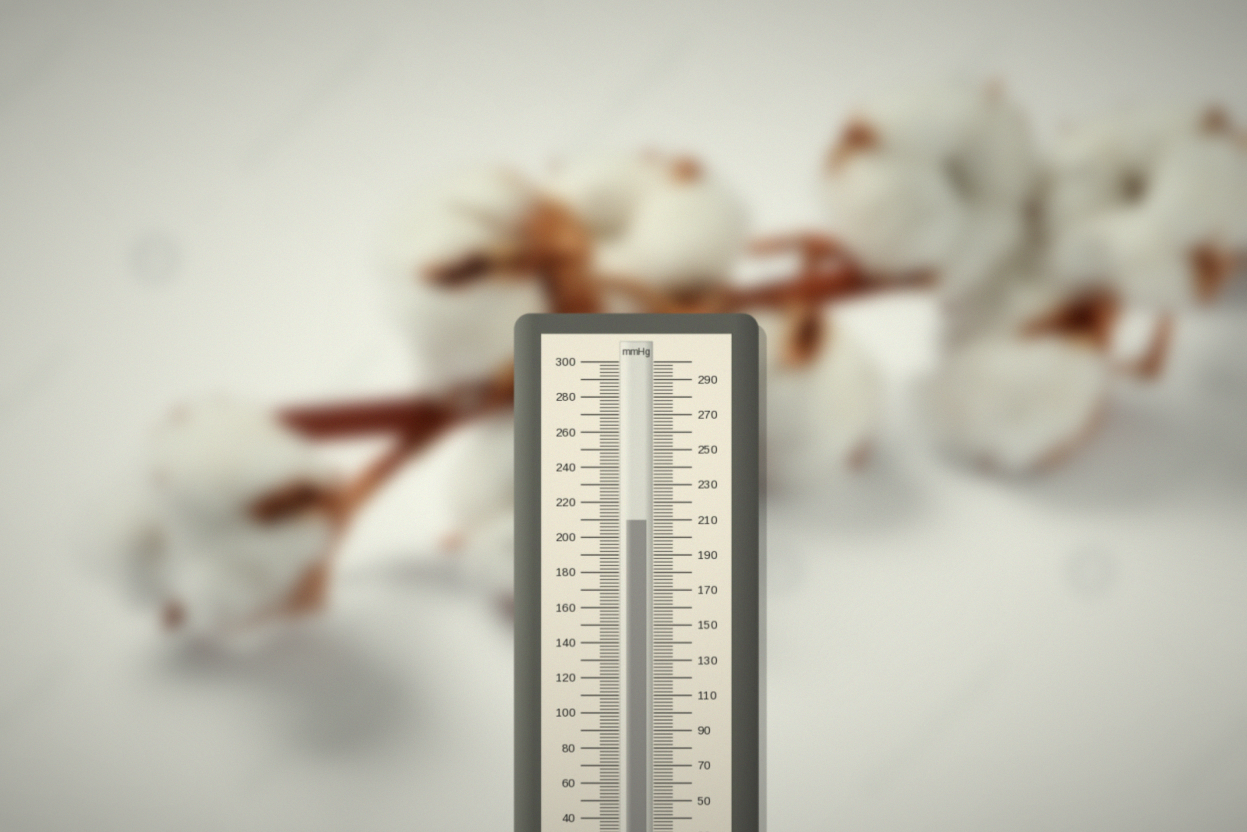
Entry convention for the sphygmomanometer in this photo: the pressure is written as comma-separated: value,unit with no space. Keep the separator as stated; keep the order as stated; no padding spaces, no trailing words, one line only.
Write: 210,mmHg
